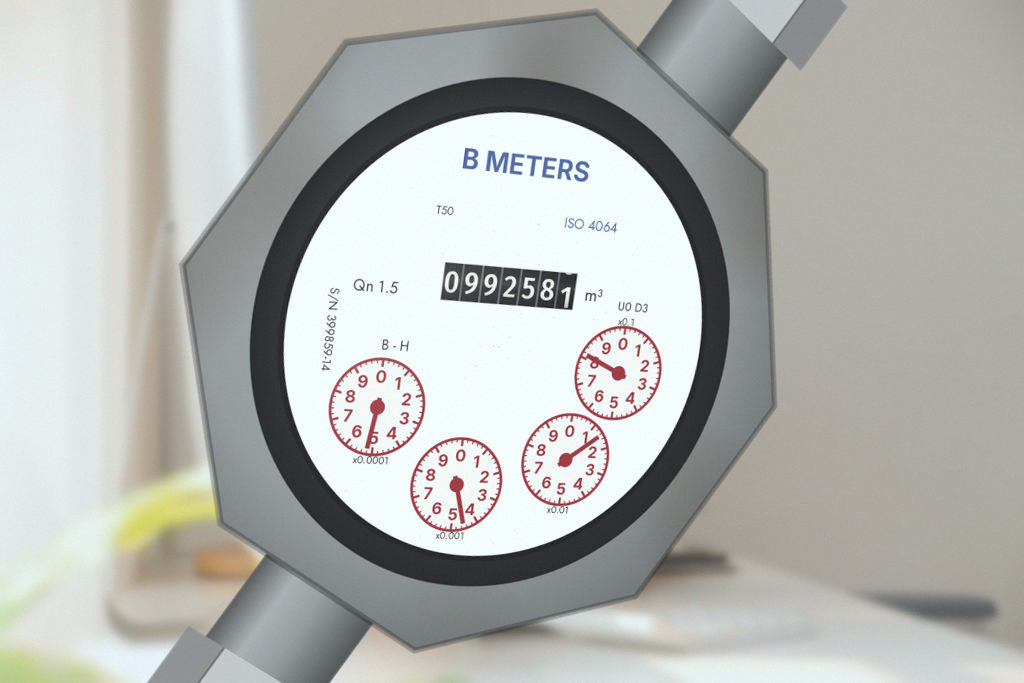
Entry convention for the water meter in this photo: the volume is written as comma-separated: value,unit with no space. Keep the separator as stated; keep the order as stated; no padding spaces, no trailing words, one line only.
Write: 992580.8145,m³
